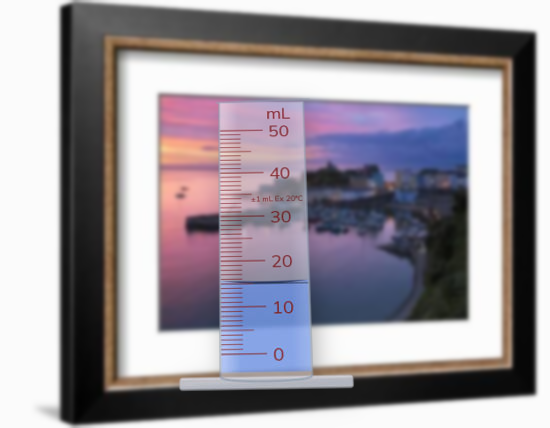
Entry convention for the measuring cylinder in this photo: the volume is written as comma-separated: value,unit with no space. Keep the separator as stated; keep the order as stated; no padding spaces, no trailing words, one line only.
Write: 15,mL
